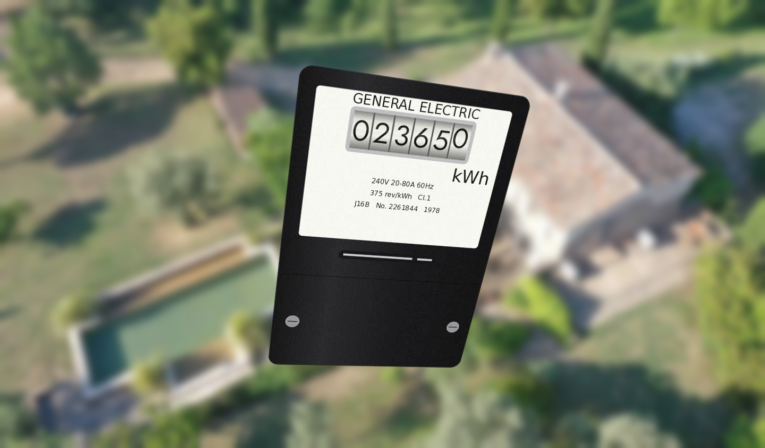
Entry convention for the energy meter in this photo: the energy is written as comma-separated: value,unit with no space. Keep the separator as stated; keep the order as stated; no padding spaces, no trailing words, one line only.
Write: 23650,kWh
